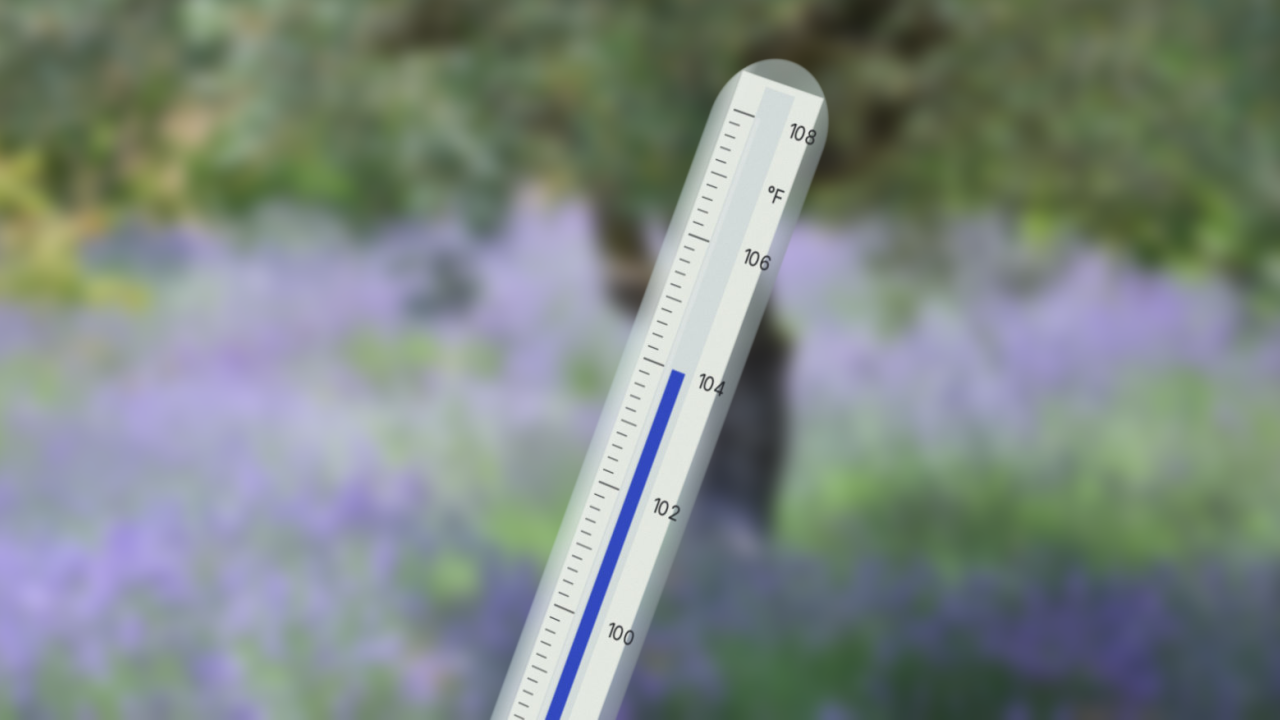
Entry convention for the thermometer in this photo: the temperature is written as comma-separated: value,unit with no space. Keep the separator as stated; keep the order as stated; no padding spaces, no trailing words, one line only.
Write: 104,°F
